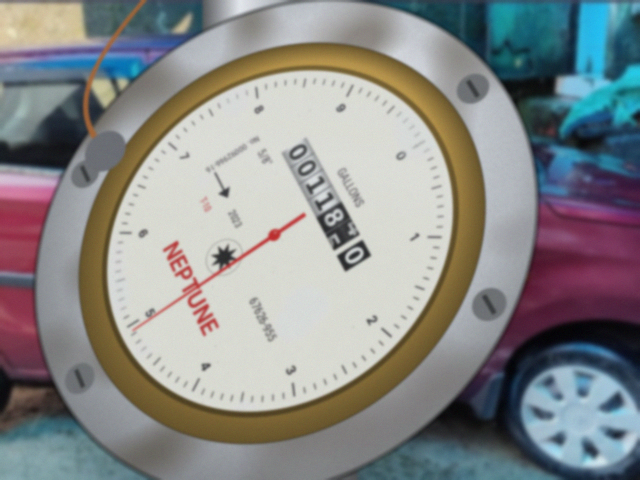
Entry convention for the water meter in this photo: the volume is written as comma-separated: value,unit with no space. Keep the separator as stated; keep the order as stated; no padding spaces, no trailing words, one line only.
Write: 11844.9,gal
